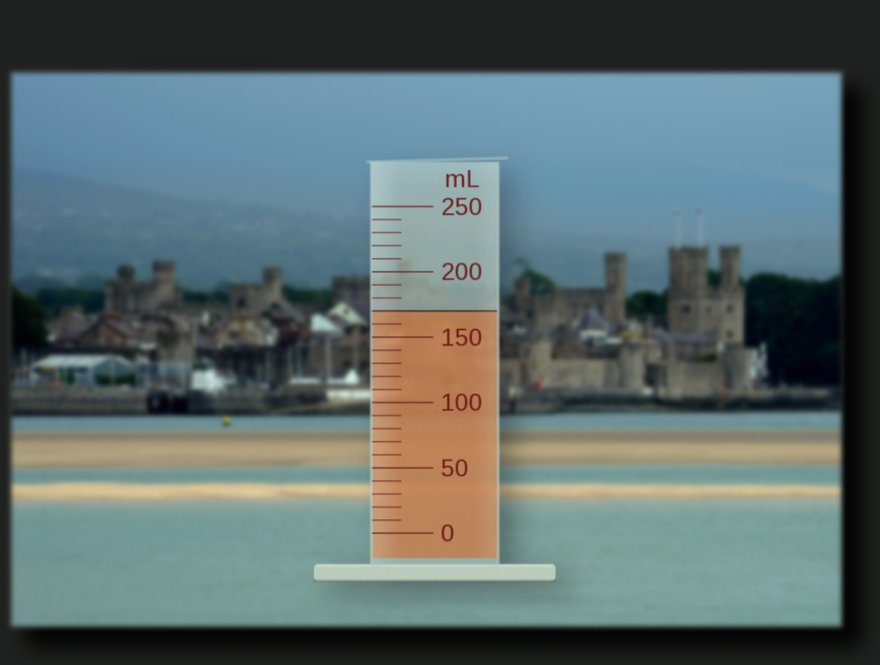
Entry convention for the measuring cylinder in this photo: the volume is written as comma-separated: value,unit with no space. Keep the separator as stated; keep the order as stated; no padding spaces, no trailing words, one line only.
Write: 170,mL
